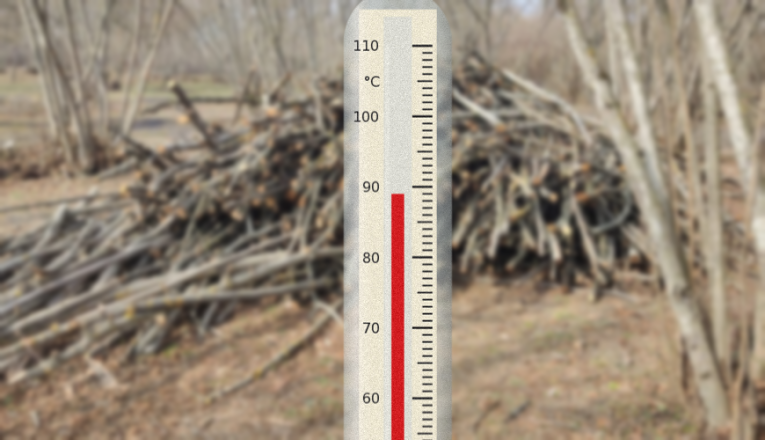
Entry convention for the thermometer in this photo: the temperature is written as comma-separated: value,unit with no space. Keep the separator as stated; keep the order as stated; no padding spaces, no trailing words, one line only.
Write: 89,°C
